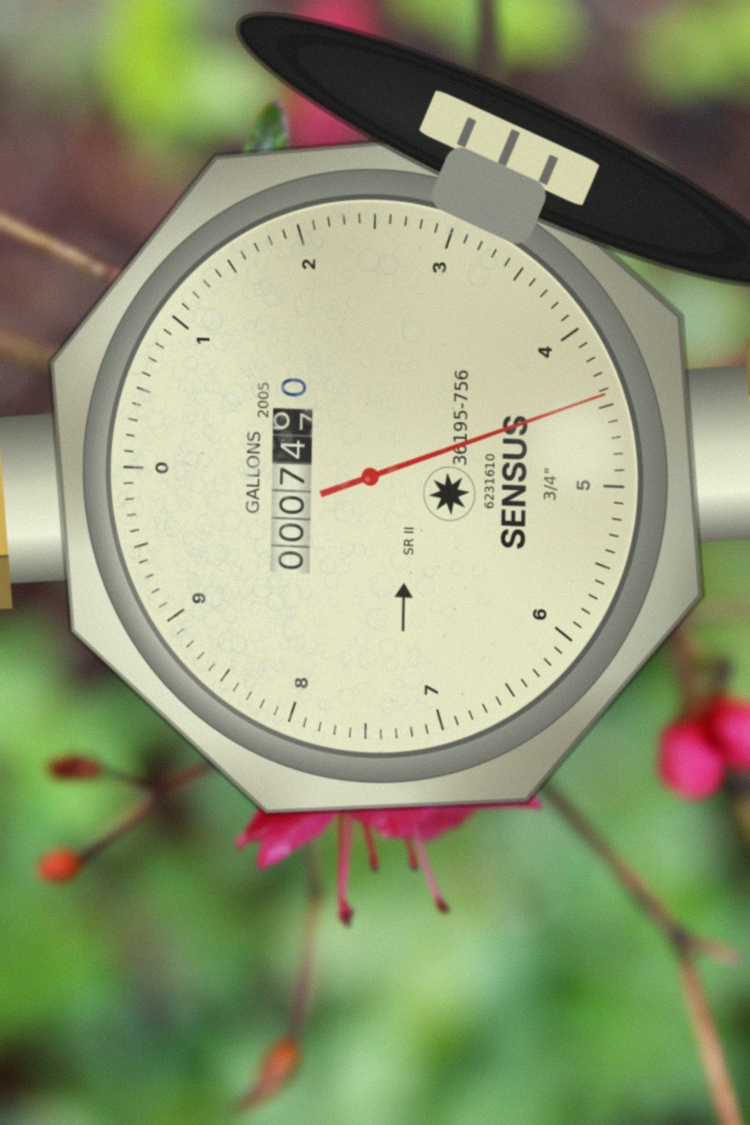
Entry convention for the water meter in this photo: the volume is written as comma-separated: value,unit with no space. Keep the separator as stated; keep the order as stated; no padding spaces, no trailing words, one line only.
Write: 7464.4,gal
